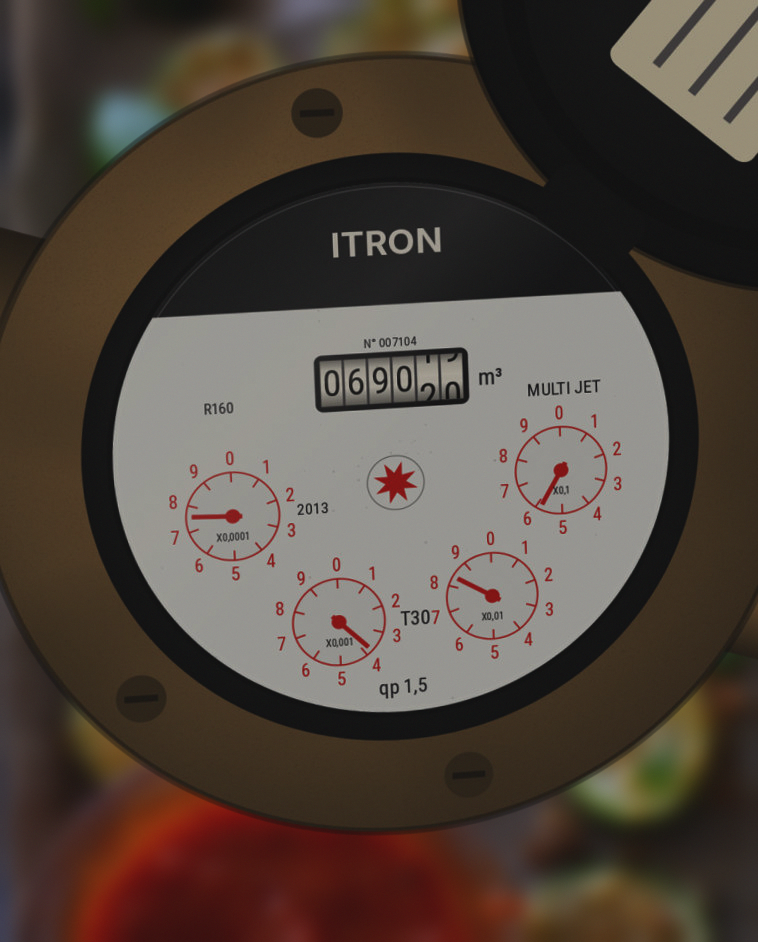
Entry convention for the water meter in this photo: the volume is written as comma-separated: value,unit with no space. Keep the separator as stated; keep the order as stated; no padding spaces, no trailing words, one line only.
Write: 69019.5837,m³
